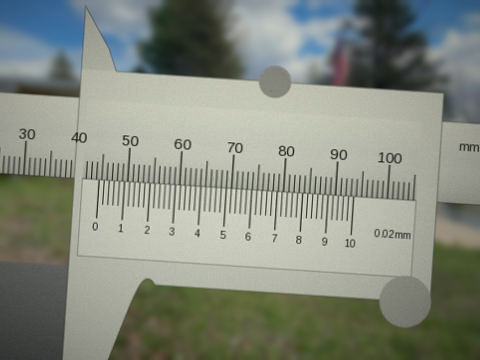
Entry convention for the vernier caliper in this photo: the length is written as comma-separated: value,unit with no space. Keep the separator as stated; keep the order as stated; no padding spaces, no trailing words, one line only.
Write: 44.5,mm
